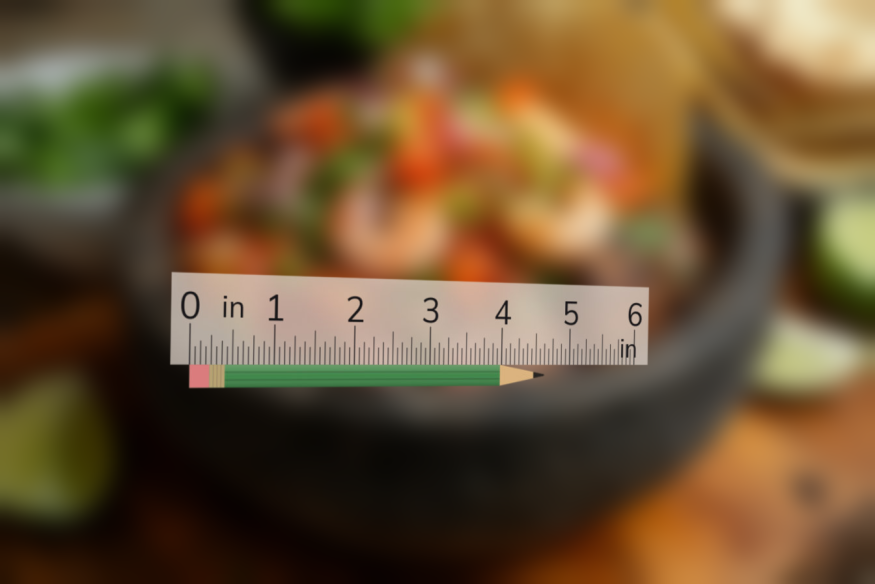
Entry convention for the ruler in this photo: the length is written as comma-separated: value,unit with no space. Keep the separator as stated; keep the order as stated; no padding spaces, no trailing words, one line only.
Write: 4.625,in
